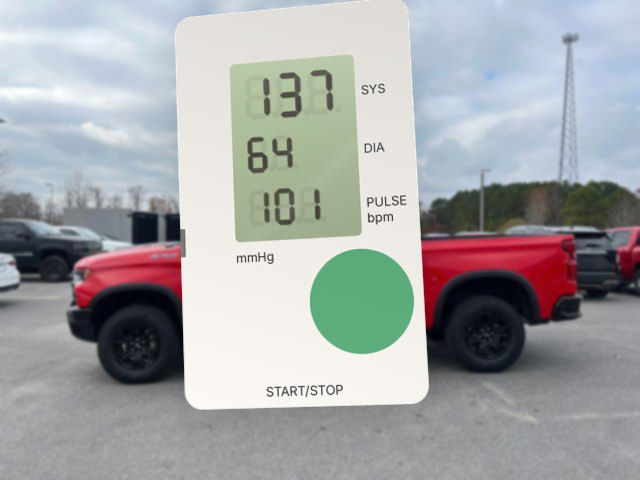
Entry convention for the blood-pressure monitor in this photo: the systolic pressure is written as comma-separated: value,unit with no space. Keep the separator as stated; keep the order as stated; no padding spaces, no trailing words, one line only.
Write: 137,mmHg
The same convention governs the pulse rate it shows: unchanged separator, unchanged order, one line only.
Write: 101,bpm
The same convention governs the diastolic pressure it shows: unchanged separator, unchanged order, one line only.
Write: 64,mmHg
